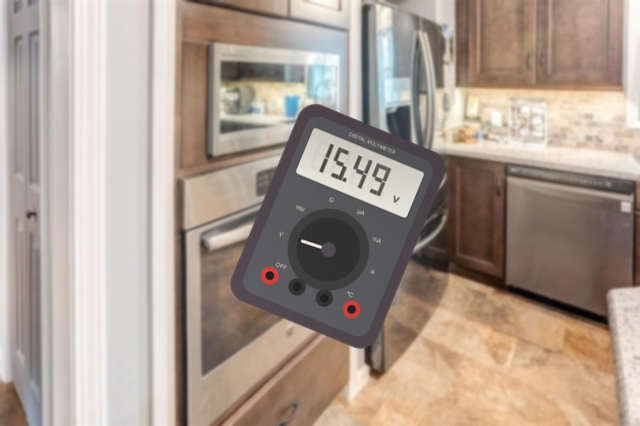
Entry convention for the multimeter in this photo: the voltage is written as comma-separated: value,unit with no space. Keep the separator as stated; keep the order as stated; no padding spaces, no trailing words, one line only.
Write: 15.49,V
